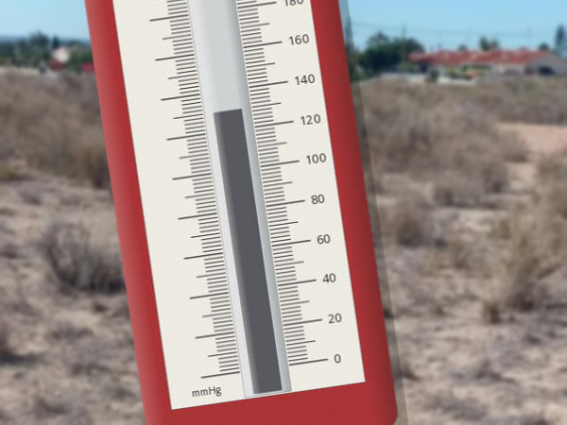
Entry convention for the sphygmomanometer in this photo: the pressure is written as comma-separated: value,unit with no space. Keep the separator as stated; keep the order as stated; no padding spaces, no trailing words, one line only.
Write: 130,mmHg
